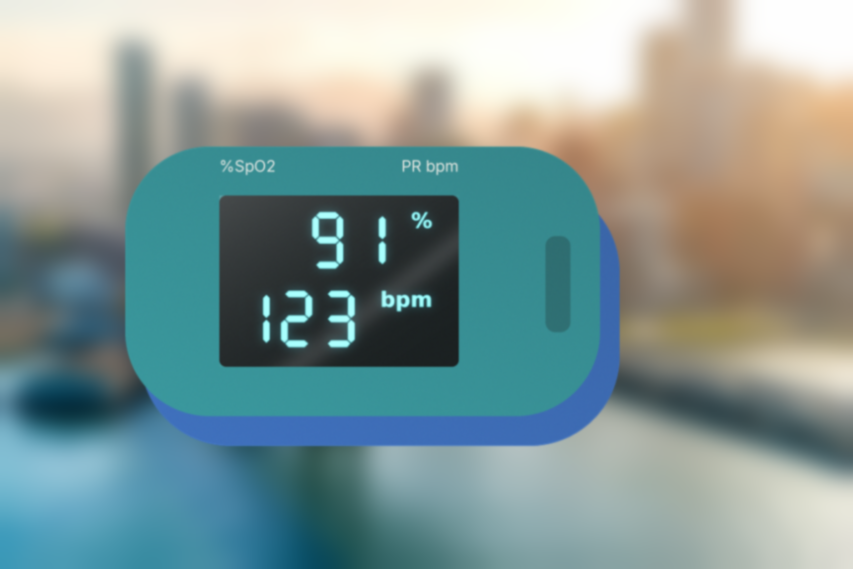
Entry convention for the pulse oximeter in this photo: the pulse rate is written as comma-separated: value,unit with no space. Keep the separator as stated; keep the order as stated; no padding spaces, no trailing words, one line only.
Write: 123,bpm
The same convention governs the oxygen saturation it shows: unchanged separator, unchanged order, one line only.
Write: 91,%
